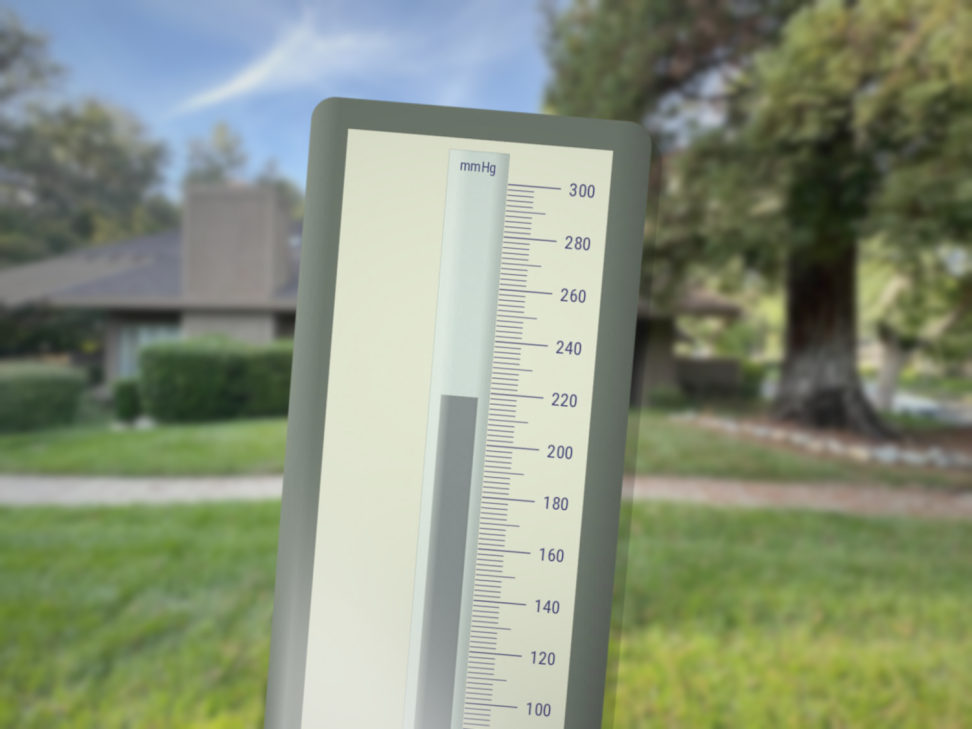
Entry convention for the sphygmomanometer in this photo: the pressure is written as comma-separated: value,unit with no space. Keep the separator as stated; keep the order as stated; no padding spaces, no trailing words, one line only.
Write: 218,mmHg
